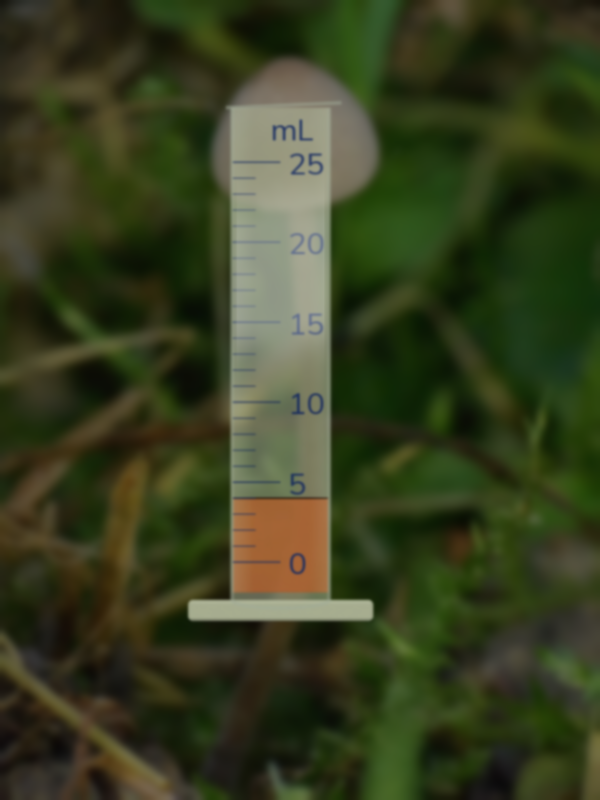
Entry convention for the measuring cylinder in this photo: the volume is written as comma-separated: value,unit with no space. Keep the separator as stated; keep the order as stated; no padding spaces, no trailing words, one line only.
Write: 4,mL
